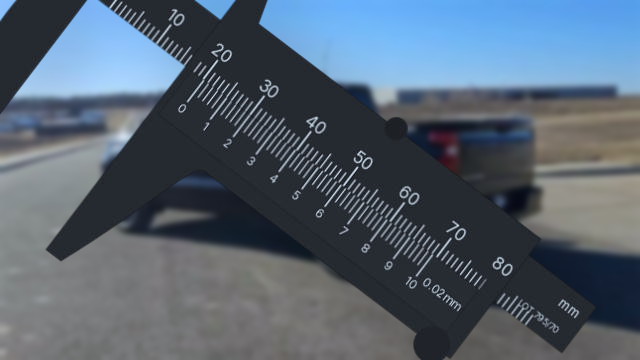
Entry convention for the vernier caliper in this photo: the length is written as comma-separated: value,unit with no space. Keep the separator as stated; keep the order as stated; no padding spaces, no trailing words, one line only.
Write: 20.2,mm
